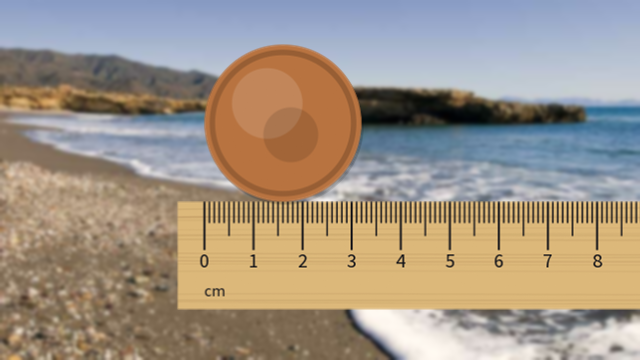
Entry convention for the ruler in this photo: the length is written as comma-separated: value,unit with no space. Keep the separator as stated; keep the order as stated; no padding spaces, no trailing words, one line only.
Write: 3.2,cm
